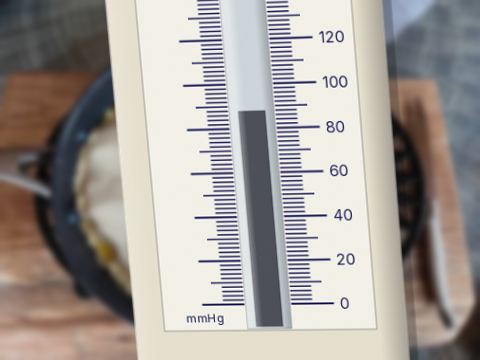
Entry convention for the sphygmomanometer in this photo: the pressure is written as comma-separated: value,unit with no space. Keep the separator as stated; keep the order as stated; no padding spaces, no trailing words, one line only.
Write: 88,mmHg
